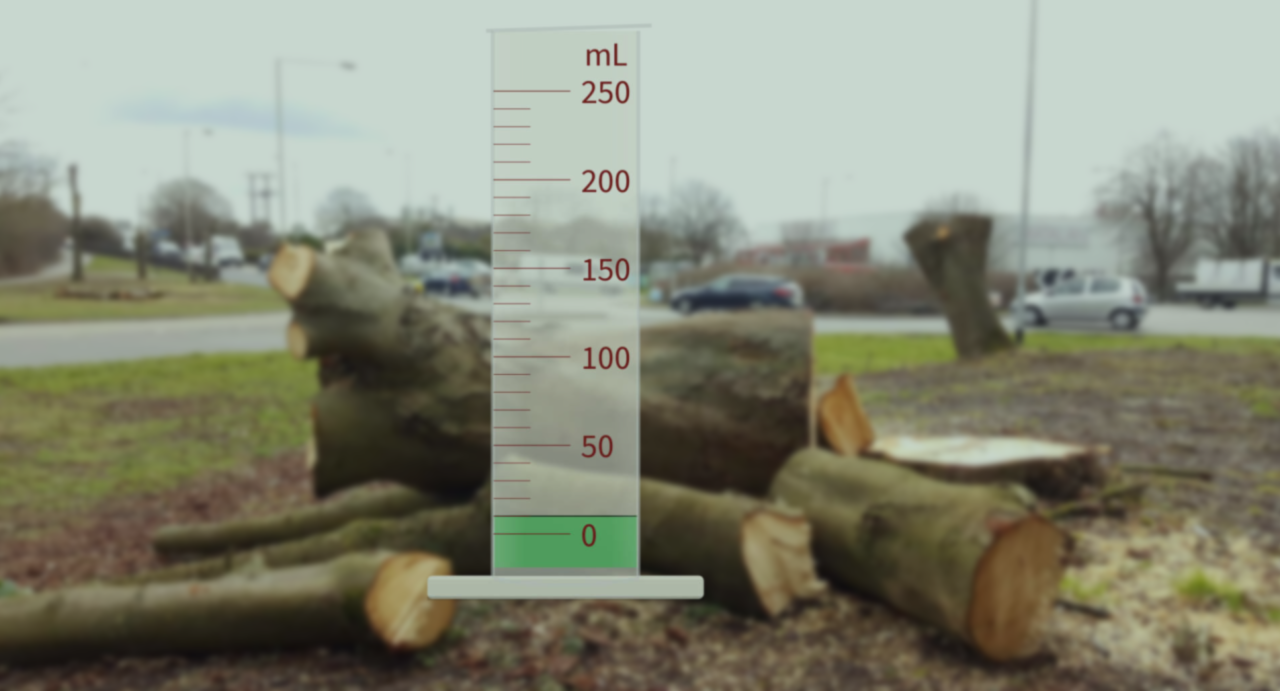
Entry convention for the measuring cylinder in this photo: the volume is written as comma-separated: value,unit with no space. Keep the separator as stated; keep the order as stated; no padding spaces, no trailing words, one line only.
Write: 10,mL
